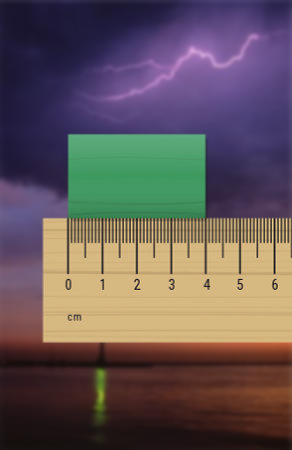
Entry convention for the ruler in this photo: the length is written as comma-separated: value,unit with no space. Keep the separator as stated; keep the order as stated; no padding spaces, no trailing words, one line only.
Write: 4,cm
